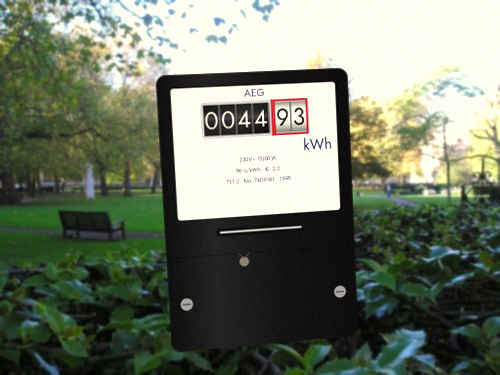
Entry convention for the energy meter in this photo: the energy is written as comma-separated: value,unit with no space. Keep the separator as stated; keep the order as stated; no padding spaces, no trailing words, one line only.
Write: 44.93,kWh
